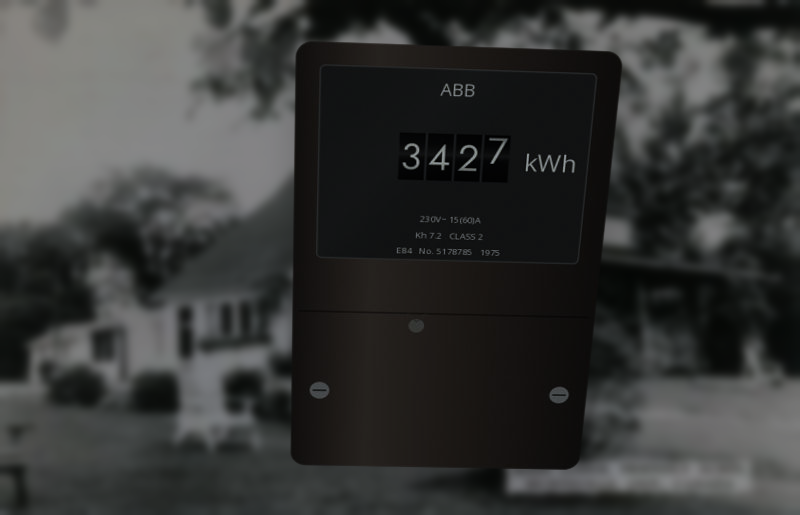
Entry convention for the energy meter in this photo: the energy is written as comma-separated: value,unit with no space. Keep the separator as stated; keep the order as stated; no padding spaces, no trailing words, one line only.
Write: 3427,kWh
